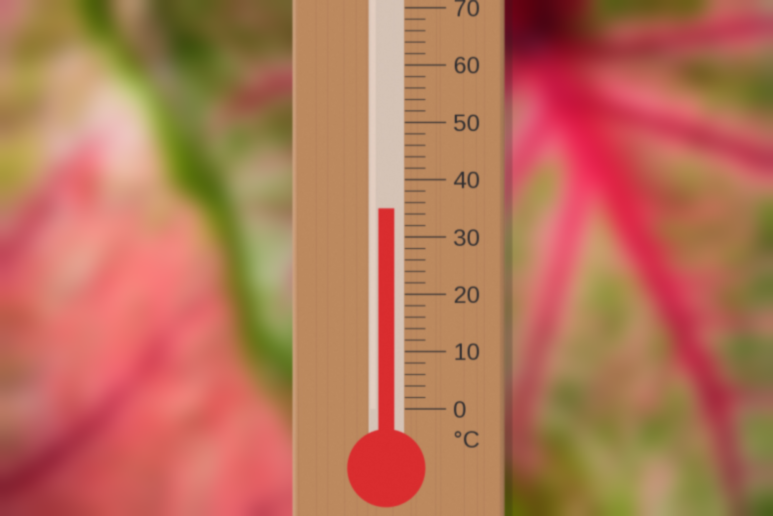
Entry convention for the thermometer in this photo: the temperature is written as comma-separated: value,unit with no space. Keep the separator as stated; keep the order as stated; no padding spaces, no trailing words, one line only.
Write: 35,°C
